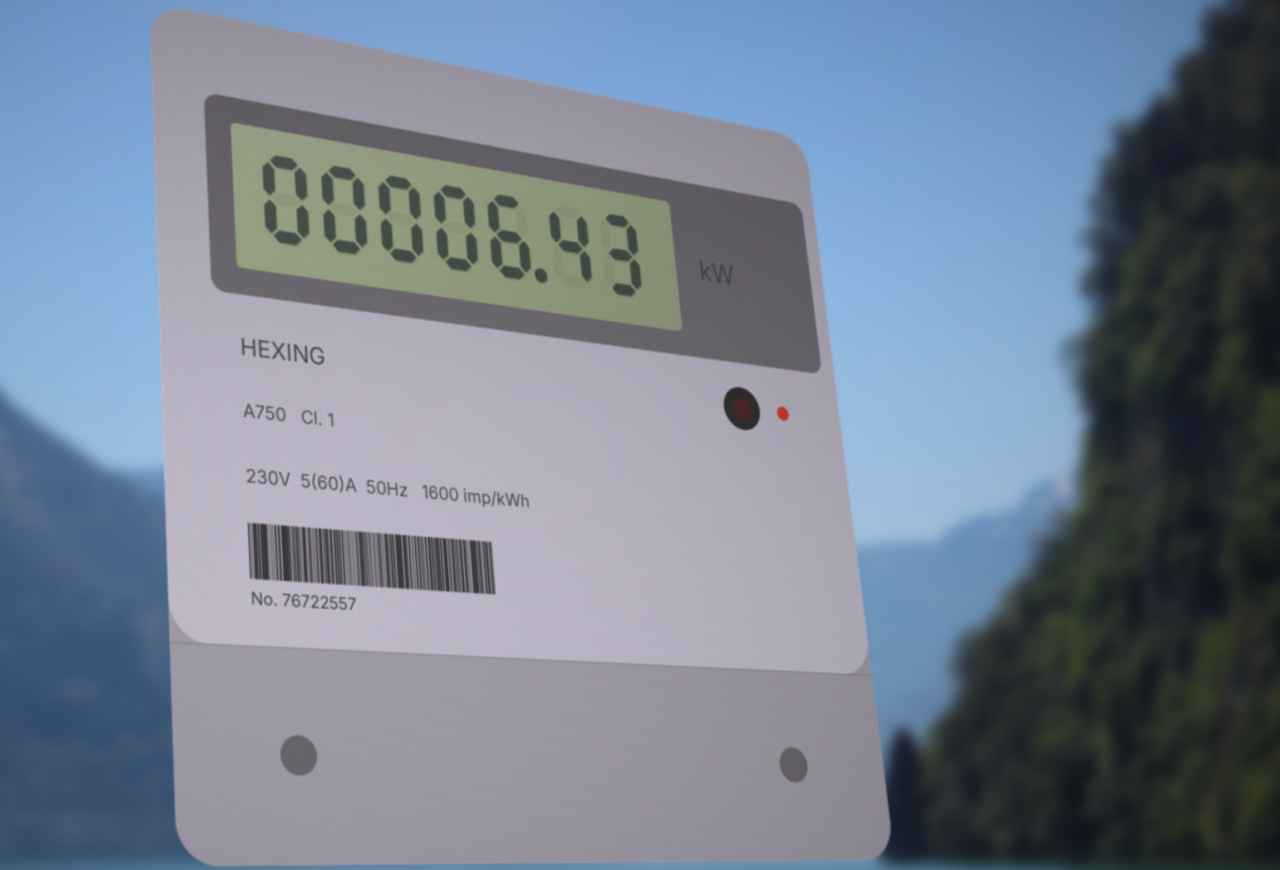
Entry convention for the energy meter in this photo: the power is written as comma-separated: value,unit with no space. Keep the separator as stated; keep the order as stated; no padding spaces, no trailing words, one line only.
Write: 6.43,kW
